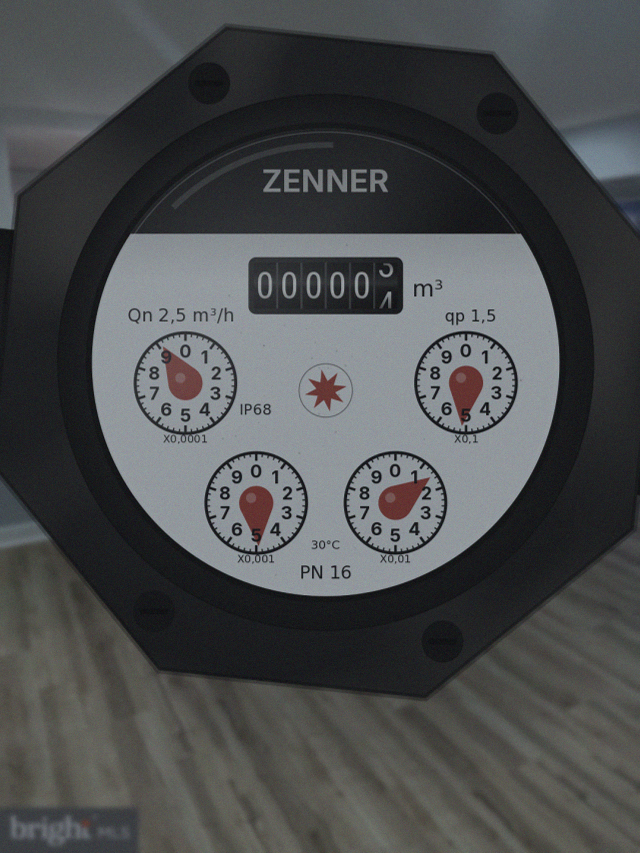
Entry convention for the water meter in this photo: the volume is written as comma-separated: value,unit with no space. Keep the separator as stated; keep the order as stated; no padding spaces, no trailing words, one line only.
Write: 3.5149,m³
